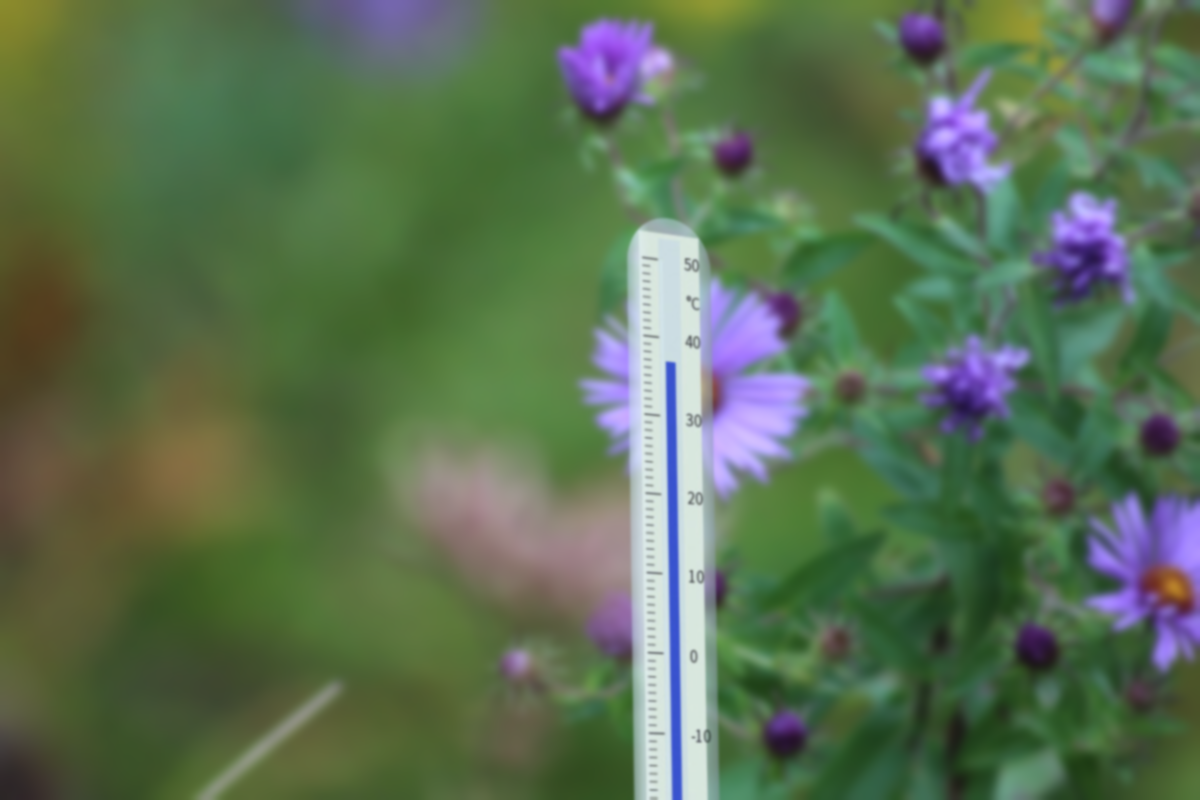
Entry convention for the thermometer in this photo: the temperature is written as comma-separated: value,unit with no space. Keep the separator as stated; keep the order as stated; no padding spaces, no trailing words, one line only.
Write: 37,°C
